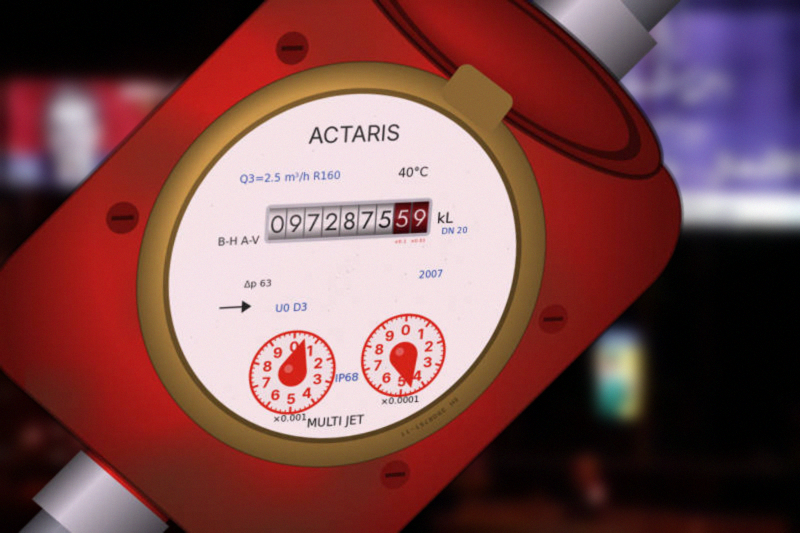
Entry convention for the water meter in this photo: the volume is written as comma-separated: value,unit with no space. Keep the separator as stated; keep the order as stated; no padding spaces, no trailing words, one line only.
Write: 972875.5904,kL
